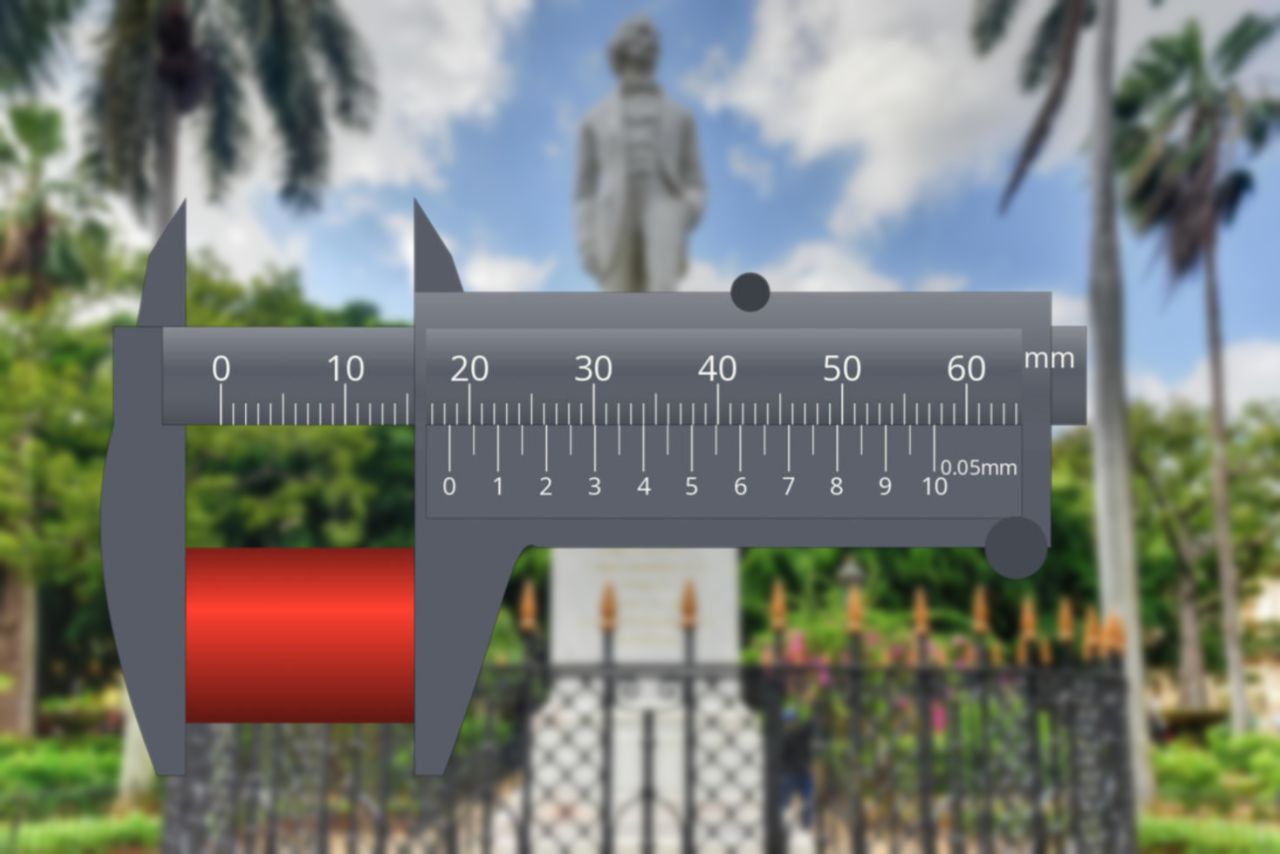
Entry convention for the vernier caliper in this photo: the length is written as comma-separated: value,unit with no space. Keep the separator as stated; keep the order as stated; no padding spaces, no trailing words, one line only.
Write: 18.4,mm
